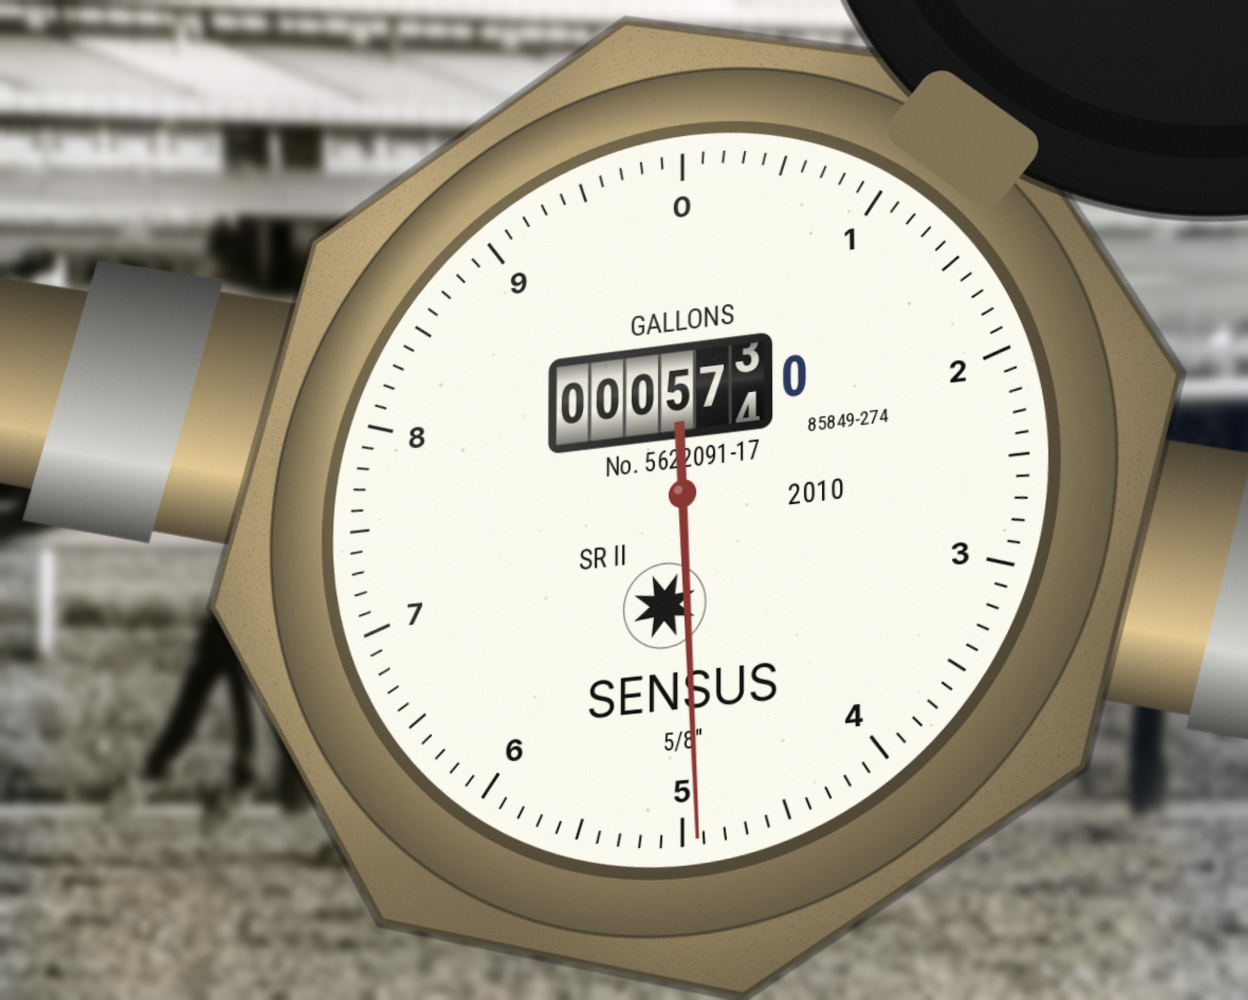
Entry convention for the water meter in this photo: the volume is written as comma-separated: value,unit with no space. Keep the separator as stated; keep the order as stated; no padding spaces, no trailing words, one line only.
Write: 5734.9,gal
